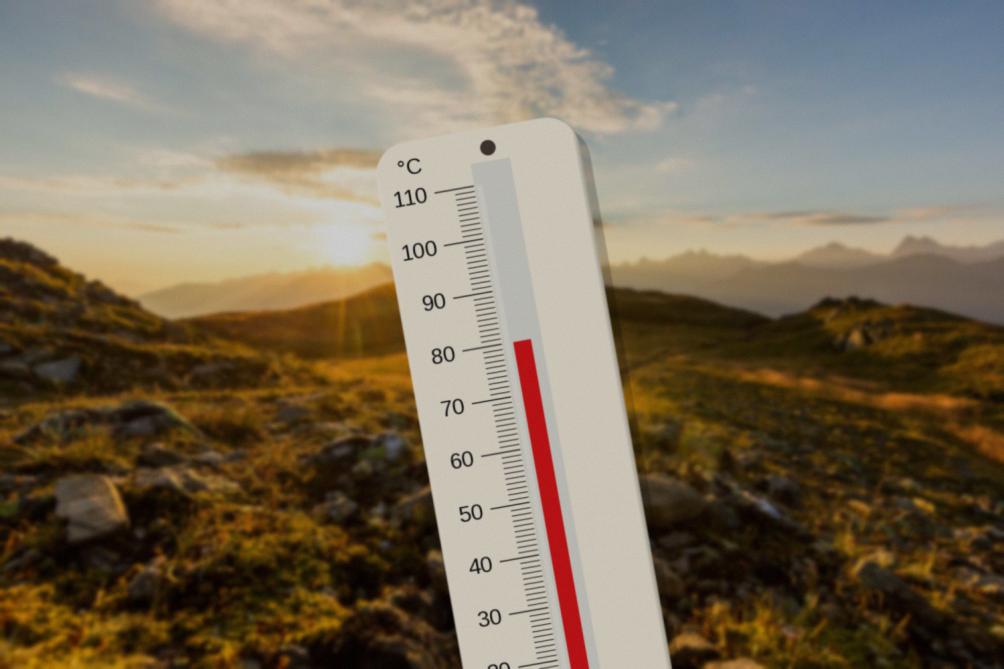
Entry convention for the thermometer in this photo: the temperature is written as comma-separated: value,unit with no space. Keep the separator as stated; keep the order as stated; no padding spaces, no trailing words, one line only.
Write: 80,°C
